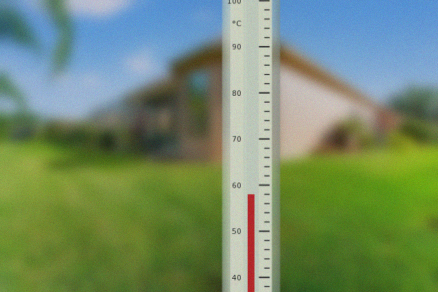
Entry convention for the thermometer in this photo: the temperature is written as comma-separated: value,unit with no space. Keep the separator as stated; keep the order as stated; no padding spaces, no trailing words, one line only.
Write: 58,°C
